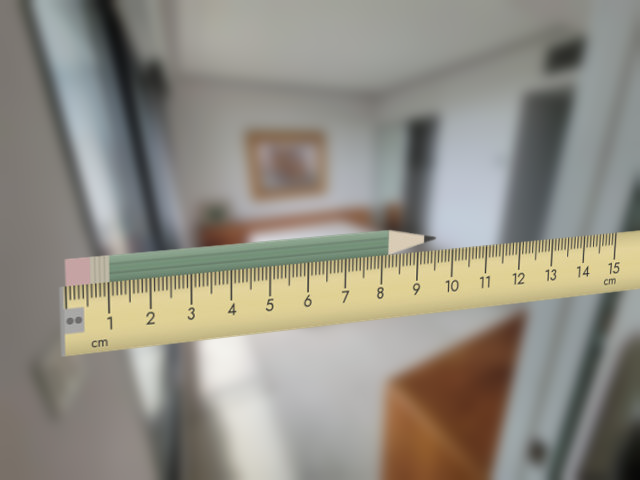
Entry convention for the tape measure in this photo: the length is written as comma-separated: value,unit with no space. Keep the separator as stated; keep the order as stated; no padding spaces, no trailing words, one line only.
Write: 9.5,cm
